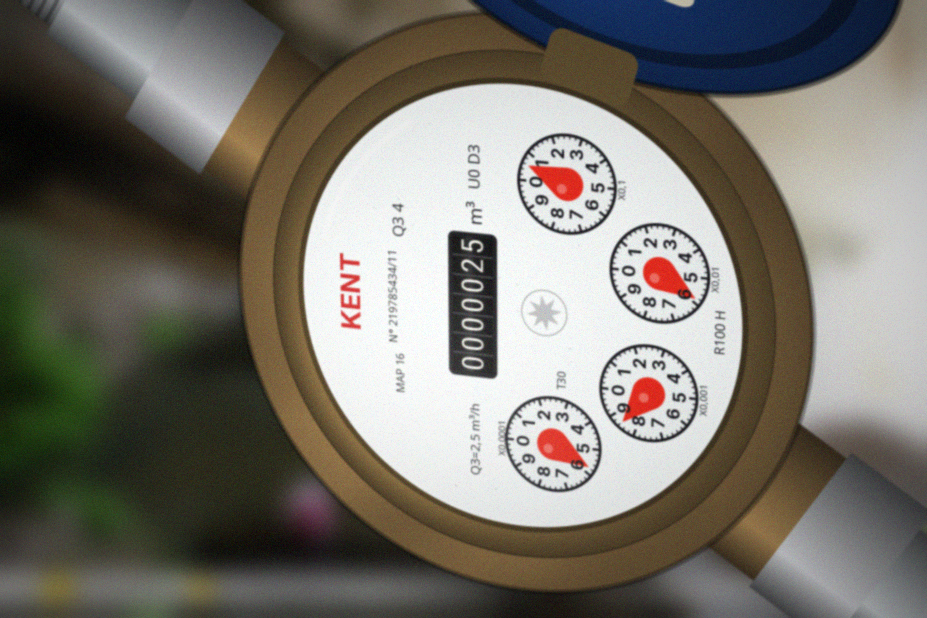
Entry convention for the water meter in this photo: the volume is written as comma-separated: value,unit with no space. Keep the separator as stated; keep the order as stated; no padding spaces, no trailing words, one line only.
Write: 25.0585,m³
